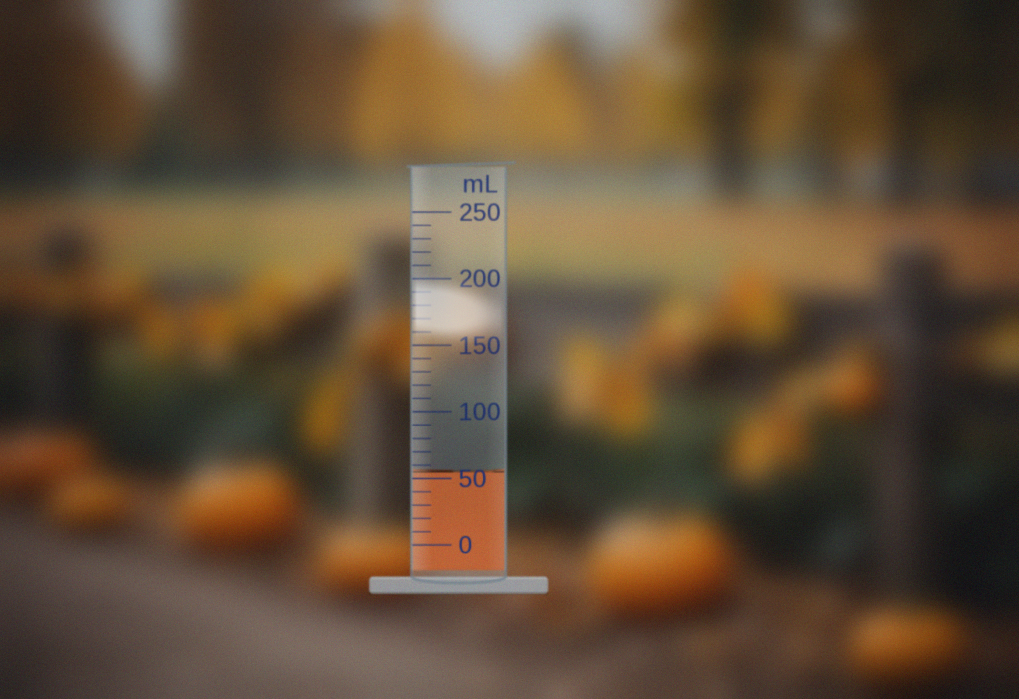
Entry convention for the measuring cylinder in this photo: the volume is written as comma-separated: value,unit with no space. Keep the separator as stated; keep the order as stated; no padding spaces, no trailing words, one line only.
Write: 55,mL
